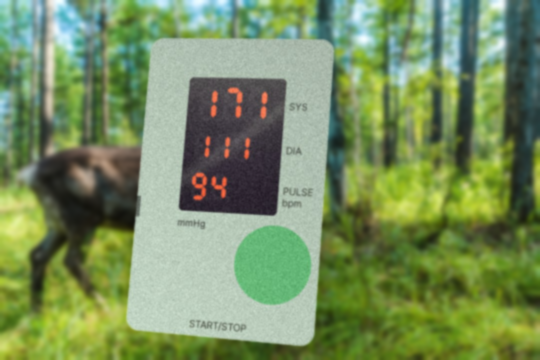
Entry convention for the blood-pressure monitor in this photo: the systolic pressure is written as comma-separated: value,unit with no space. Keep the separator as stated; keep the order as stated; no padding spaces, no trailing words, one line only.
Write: 171,mmHg
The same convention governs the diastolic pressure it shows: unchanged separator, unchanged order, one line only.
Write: 111,mmHg
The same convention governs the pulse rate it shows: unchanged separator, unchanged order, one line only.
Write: 94,bpm
